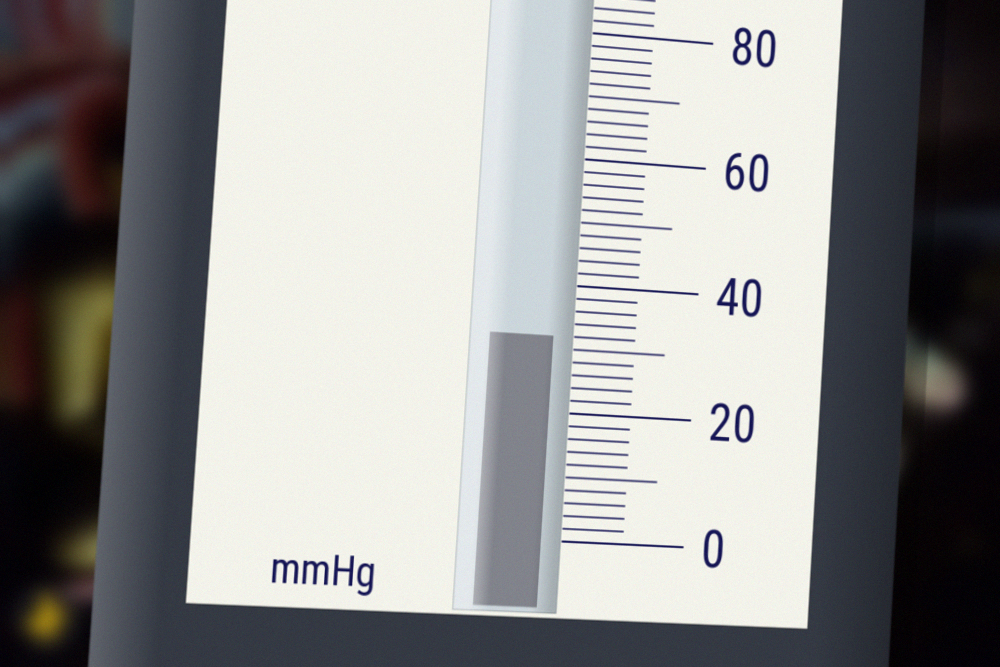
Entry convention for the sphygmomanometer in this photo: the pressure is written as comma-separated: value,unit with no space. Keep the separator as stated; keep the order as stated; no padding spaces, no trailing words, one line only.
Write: 32,mmHg
